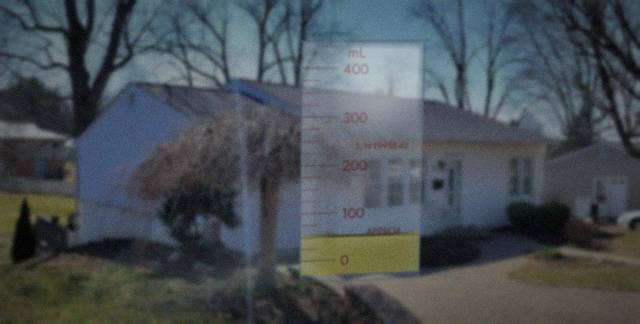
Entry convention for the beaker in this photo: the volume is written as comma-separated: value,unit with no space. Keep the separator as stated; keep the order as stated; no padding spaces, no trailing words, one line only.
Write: 50,mL
